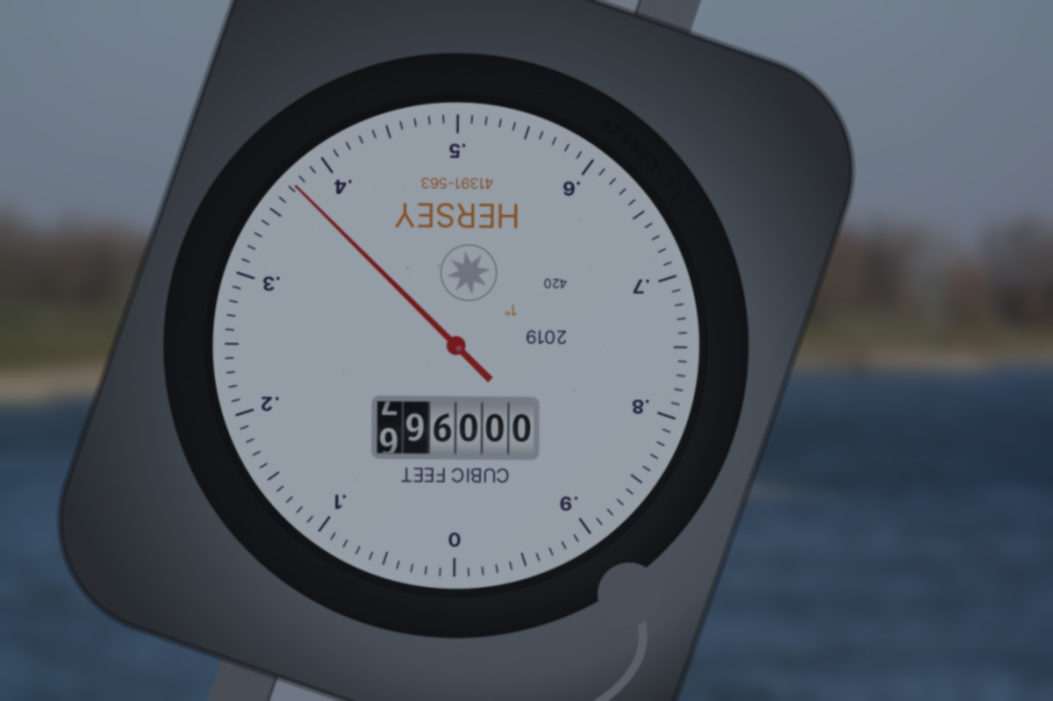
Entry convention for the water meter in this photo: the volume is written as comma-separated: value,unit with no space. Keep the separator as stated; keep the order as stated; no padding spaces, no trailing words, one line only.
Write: 966.37,ft³
